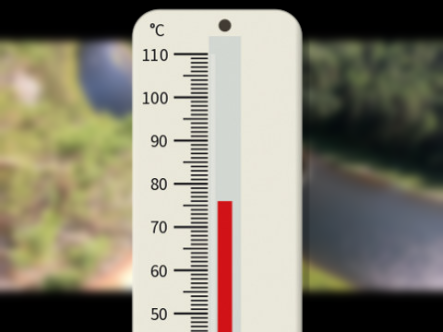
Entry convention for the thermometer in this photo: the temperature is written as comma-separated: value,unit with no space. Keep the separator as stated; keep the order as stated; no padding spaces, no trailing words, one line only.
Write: 76,°C
